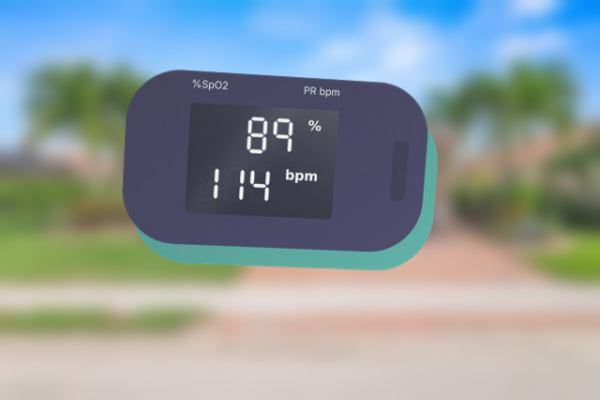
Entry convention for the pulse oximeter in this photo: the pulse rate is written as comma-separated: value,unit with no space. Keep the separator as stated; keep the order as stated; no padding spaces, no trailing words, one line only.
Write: 114,bpm
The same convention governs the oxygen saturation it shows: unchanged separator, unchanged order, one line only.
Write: 89,%
